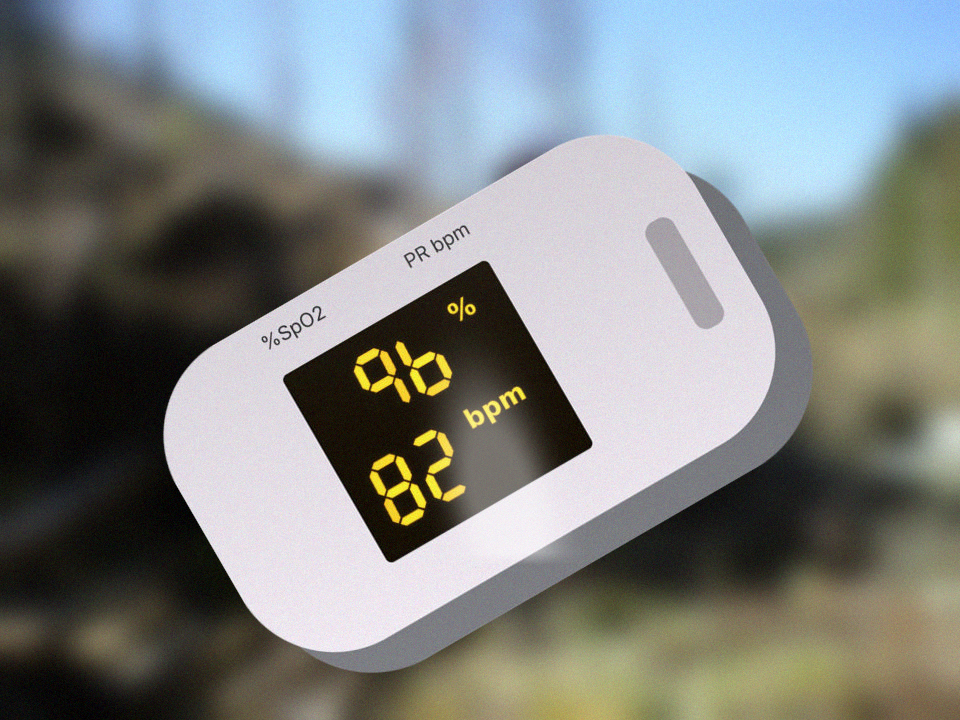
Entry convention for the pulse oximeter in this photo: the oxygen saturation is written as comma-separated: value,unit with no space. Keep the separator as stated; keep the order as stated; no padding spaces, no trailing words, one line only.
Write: 96,%
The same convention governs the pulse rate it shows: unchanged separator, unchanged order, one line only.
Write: 82,bpm
